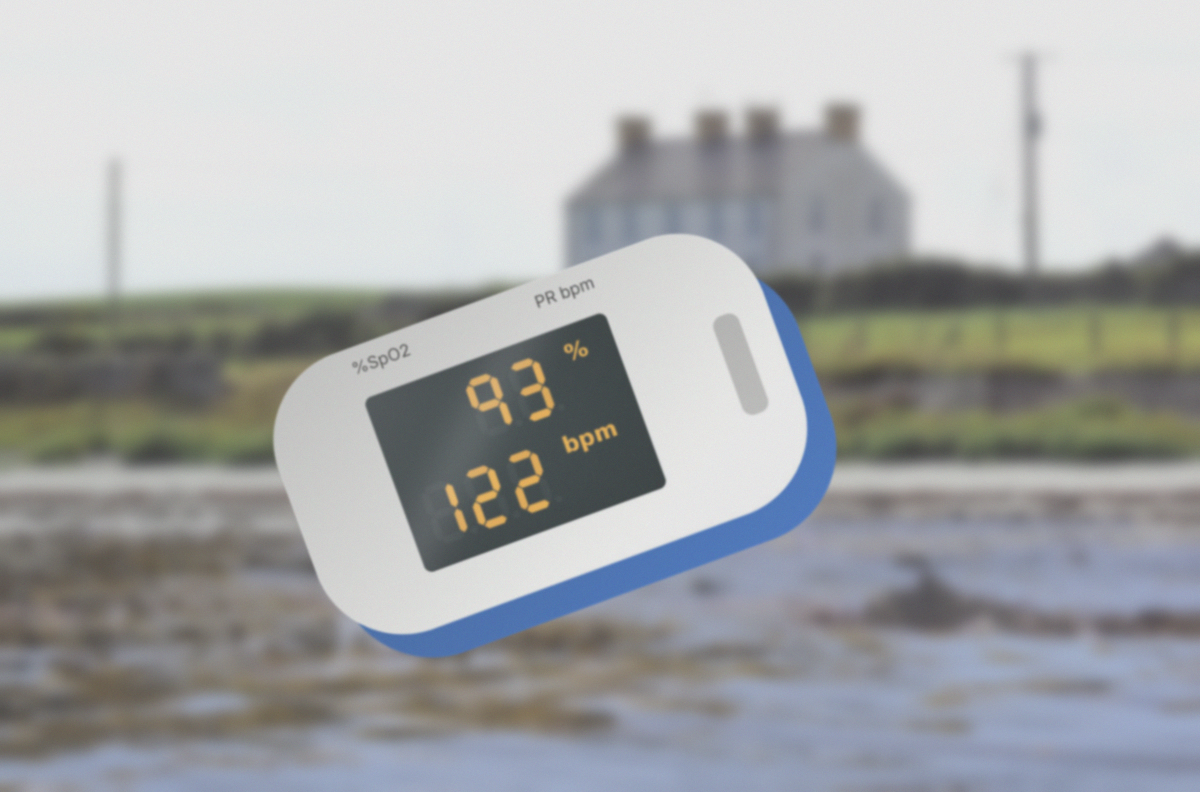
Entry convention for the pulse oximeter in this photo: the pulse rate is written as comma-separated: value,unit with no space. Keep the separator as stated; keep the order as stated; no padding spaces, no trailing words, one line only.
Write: 122,bpm
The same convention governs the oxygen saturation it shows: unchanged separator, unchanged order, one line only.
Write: 93,%
